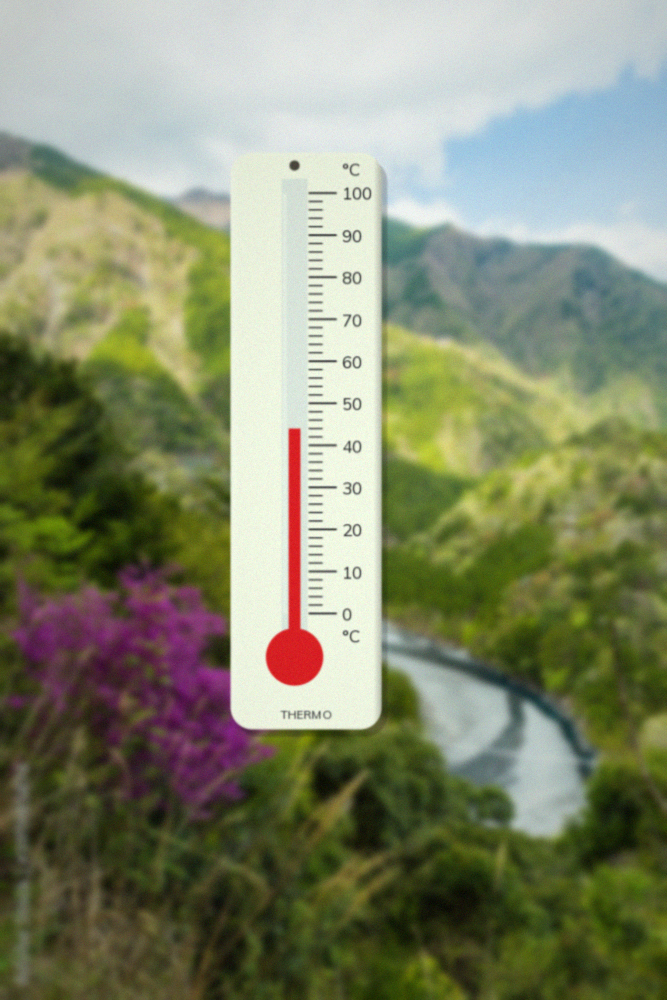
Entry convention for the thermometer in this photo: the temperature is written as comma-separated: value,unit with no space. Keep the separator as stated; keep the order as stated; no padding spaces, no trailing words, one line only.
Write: 44,°C
